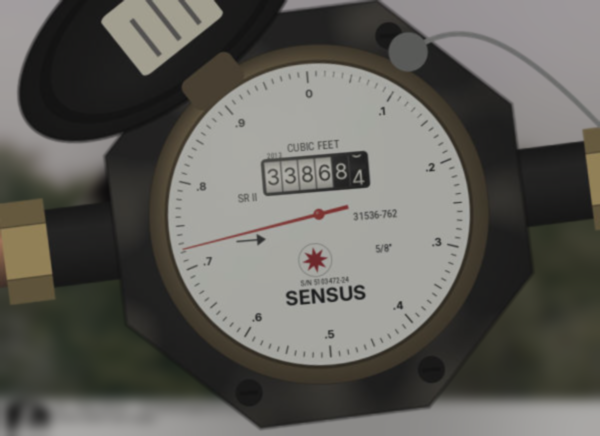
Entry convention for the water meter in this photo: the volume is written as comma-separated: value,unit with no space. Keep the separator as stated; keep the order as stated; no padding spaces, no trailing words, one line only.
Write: 338683.72,ft³
